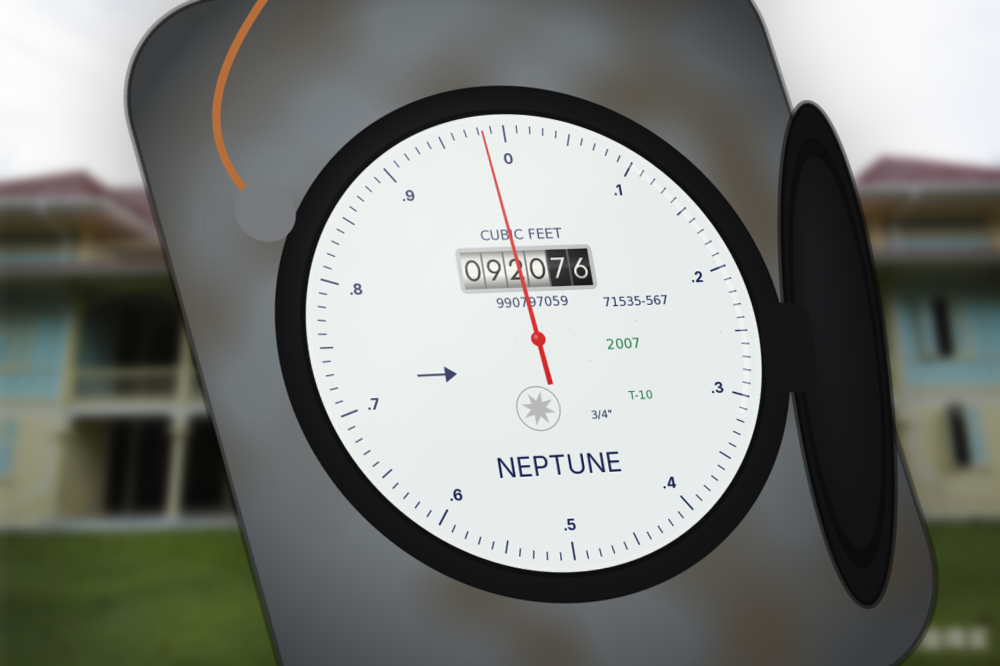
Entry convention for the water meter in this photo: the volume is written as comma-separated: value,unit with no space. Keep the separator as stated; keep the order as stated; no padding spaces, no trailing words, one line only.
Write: 92075.98,ft³
